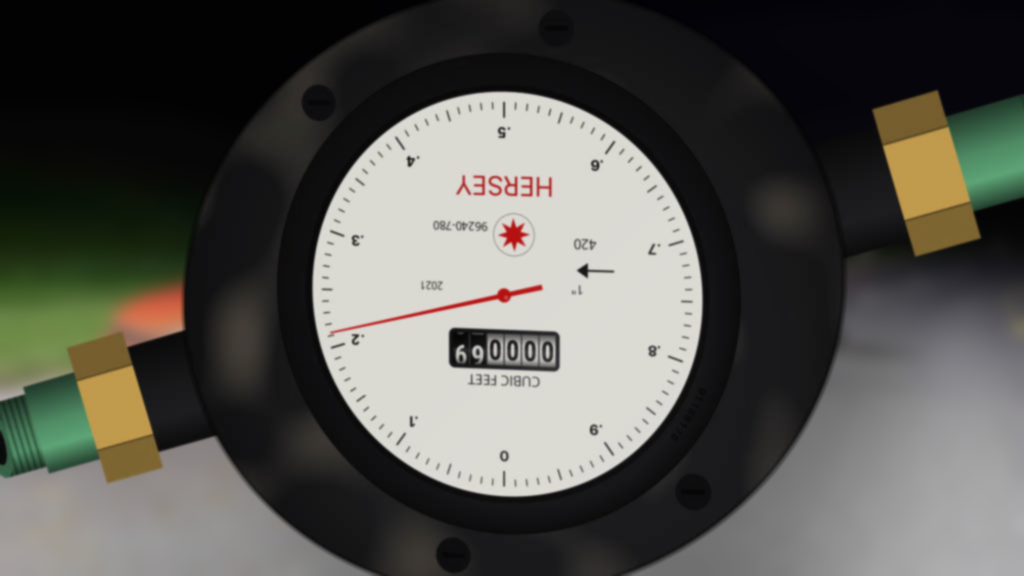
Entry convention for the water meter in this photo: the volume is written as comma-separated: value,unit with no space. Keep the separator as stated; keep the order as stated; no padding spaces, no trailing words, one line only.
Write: 69.21,ft³
